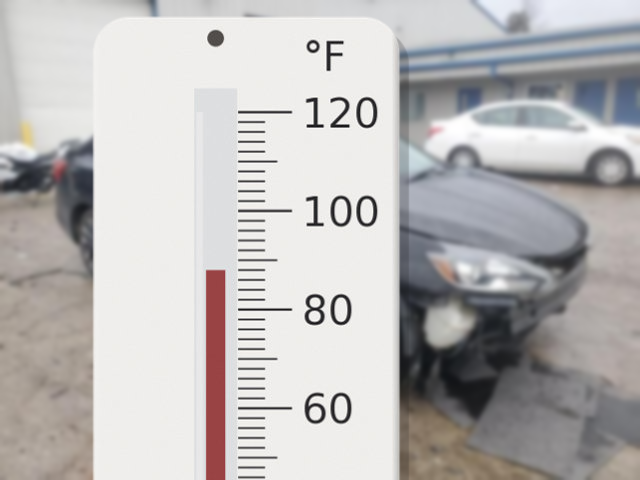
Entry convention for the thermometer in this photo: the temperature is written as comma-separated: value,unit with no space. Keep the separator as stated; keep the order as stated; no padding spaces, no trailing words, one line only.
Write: 88,°F
